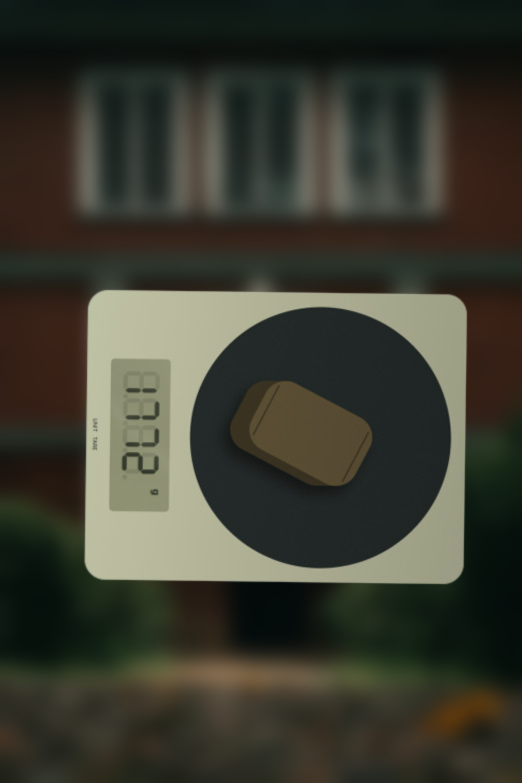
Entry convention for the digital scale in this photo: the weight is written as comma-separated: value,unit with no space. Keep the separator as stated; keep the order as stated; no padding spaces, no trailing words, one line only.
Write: 1772,g
